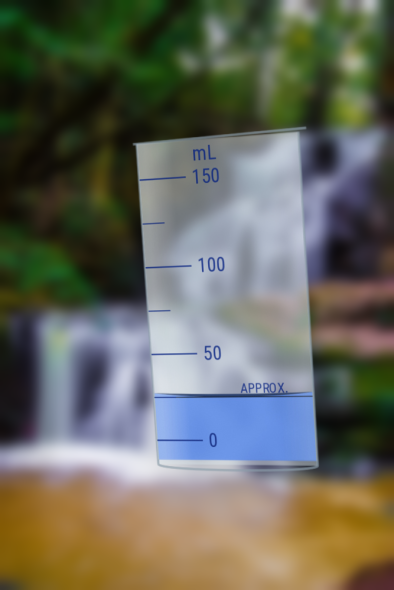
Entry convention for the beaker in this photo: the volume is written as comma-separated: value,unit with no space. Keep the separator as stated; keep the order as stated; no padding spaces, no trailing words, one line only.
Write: 25,mL
